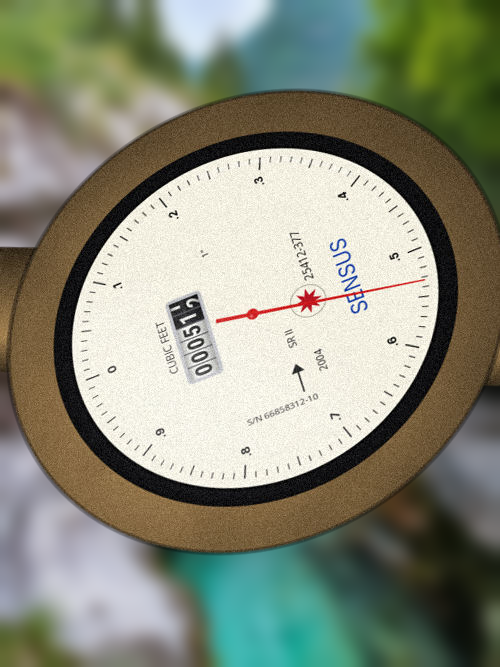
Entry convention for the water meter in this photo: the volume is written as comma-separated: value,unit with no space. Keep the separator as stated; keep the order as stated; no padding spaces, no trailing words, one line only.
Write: 511.53,ft³
